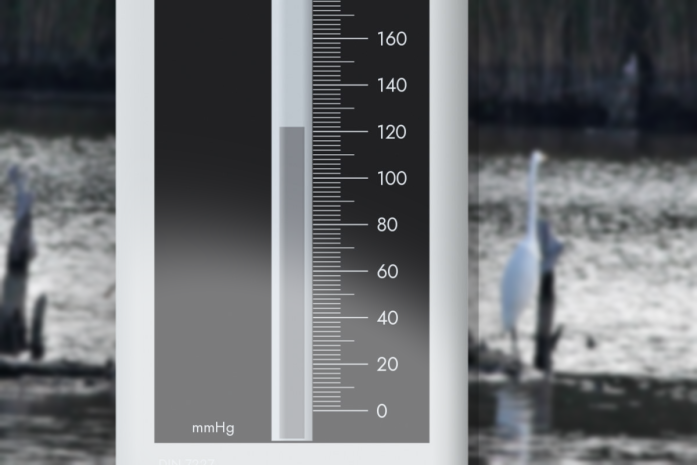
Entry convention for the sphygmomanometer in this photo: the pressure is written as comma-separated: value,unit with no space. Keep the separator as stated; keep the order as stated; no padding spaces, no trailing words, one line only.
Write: 122,mmHg
